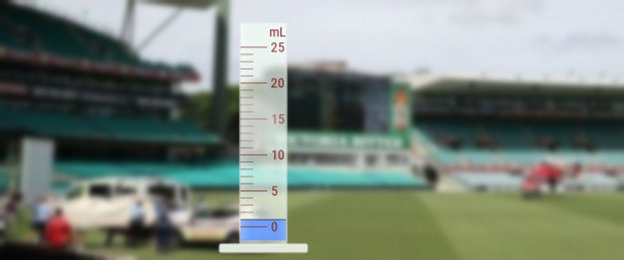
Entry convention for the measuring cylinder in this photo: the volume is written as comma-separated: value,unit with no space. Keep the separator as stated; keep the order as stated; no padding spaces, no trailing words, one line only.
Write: 1,mL
